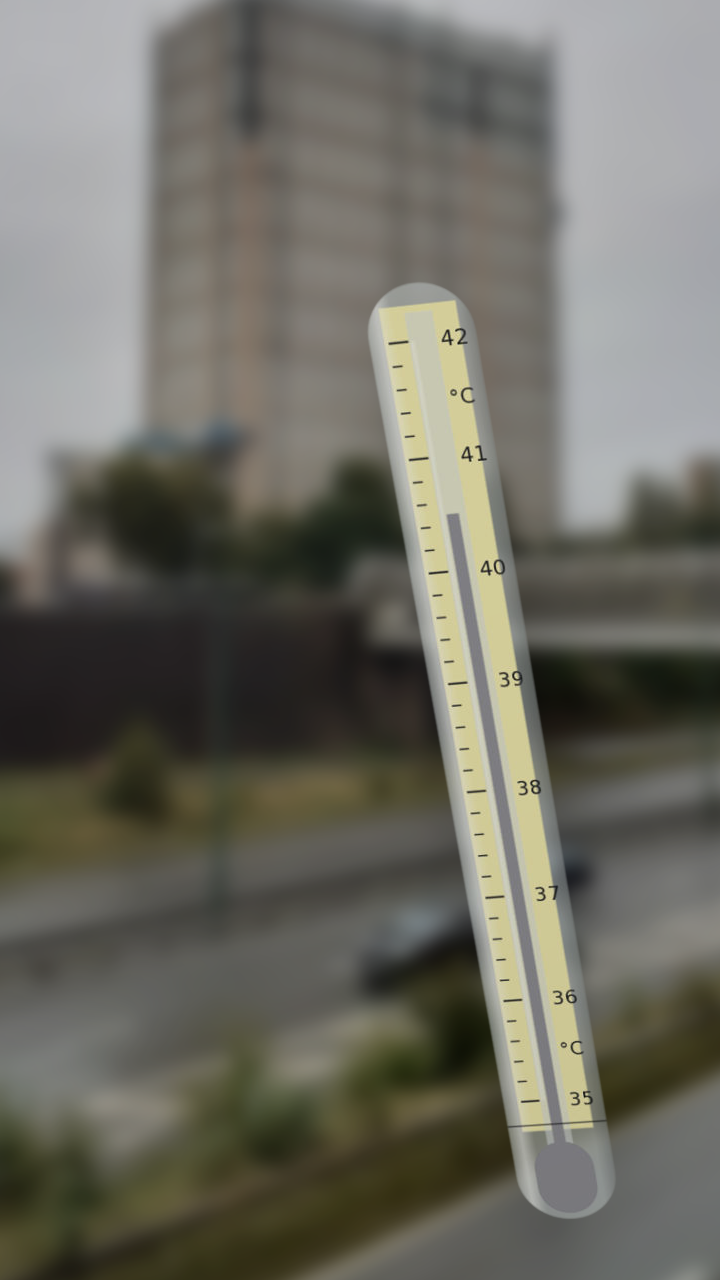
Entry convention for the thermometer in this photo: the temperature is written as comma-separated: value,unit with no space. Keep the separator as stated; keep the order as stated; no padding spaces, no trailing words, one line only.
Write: 40.5,°C
